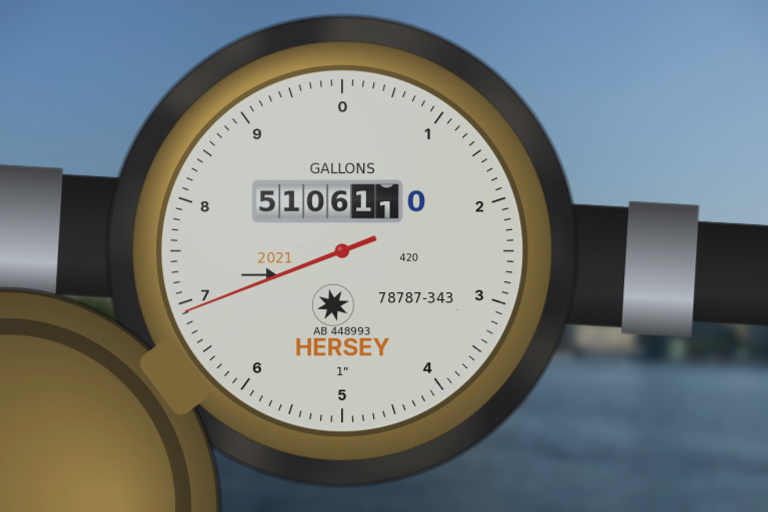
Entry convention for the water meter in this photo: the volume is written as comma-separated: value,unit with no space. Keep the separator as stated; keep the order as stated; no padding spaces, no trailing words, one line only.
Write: 5106106.9,gal
